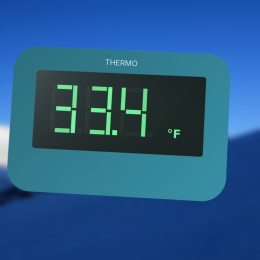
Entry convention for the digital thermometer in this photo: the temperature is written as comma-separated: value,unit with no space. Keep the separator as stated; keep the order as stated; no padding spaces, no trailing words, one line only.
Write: 33.4,°F
